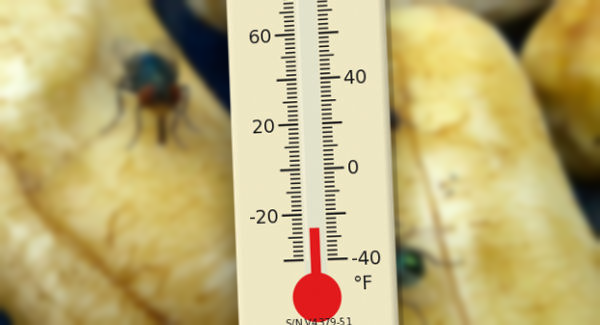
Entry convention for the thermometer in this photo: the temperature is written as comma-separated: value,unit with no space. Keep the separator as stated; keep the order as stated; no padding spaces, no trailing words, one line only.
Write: -26,°F
